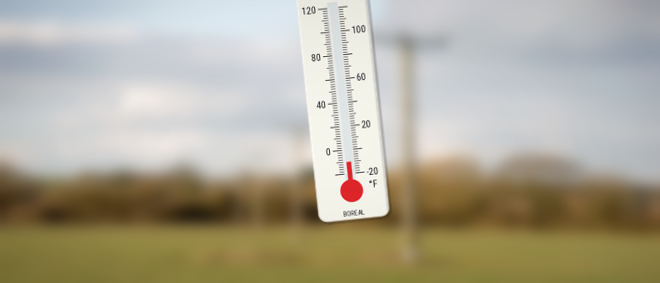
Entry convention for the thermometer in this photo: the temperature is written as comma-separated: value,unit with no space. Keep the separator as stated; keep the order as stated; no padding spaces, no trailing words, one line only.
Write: -10,°F
